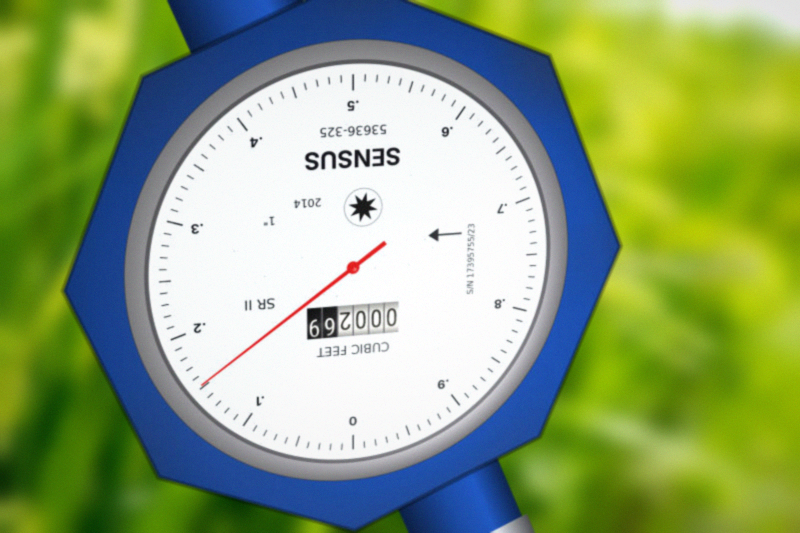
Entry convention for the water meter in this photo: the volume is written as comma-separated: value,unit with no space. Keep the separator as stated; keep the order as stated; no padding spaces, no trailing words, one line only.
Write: 269.15,ft³
